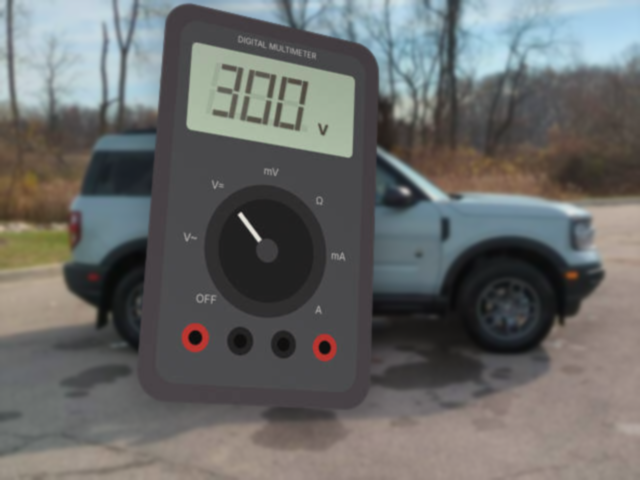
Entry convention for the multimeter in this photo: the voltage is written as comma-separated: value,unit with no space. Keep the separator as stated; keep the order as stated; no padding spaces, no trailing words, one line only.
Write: 300,V
